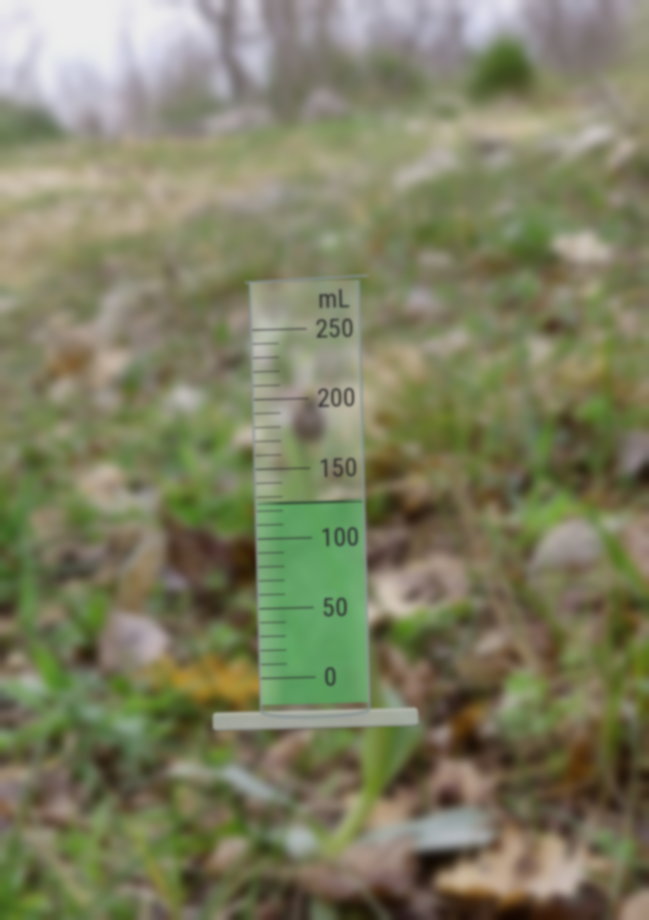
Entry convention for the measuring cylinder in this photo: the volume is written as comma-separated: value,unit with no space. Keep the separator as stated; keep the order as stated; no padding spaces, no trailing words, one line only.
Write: 125,mL
